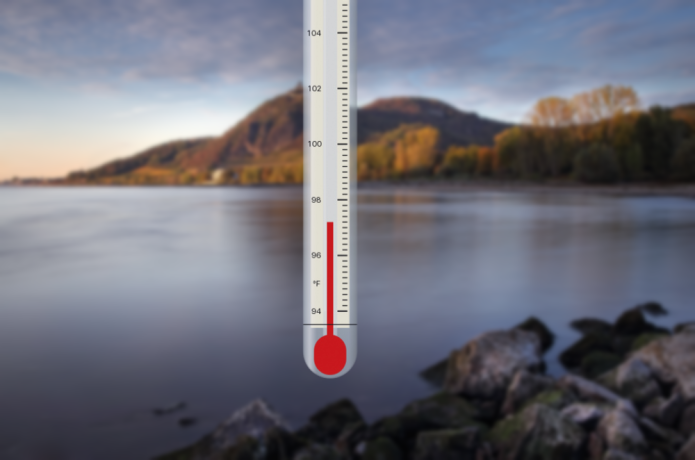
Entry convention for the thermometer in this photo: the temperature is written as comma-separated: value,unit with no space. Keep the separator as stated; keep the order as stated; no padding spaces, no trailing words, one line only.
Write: 97.2,°F
